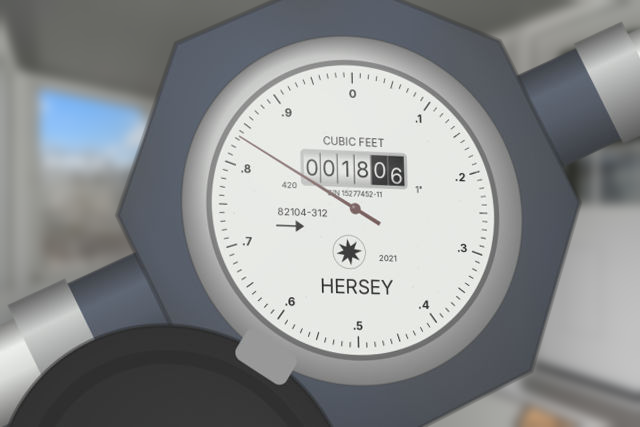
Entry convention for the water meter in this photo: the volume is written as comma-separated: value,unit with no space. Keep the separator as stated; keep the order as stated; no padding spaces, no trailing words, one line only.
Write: 1805.83,ft³
